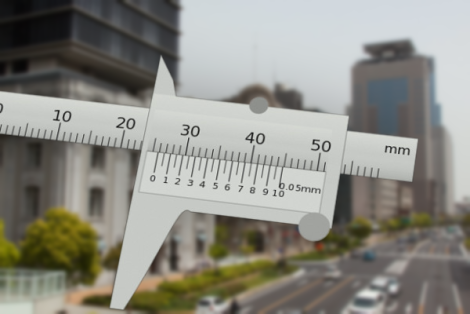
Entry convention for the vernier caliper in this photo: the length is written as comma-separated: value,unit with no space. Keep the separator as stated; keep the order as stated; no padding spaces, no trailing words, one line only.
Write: 25.8,mm
